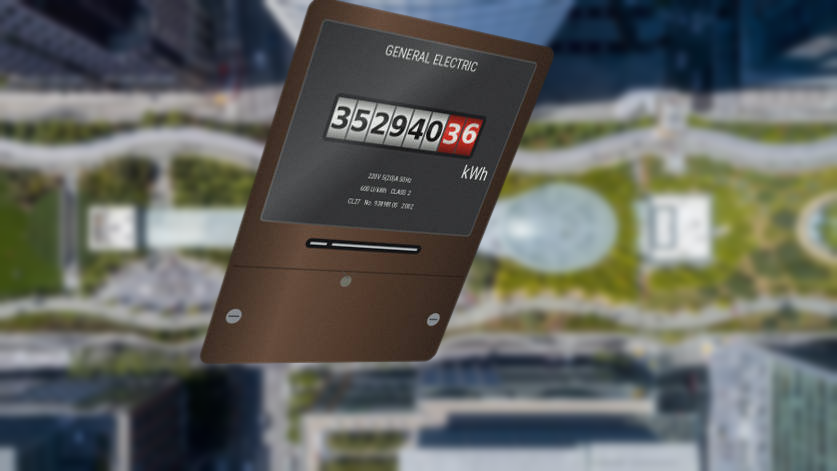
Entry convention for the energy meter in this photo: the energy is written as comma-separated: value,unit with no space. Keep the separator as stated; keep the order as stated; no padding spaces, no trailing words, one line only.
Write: 352940.36,kWh
